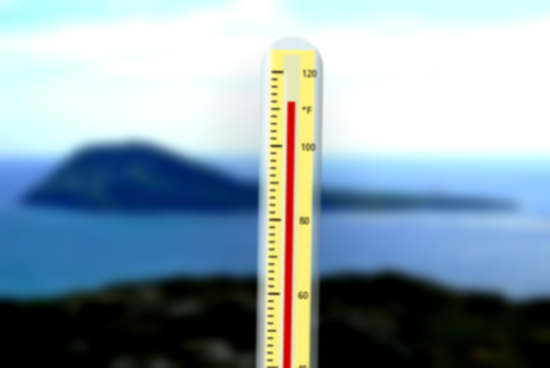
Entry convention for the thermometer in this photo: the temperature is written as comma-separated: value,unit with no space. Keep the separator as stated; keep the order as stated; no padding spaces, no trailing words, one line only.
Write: 112,°F
